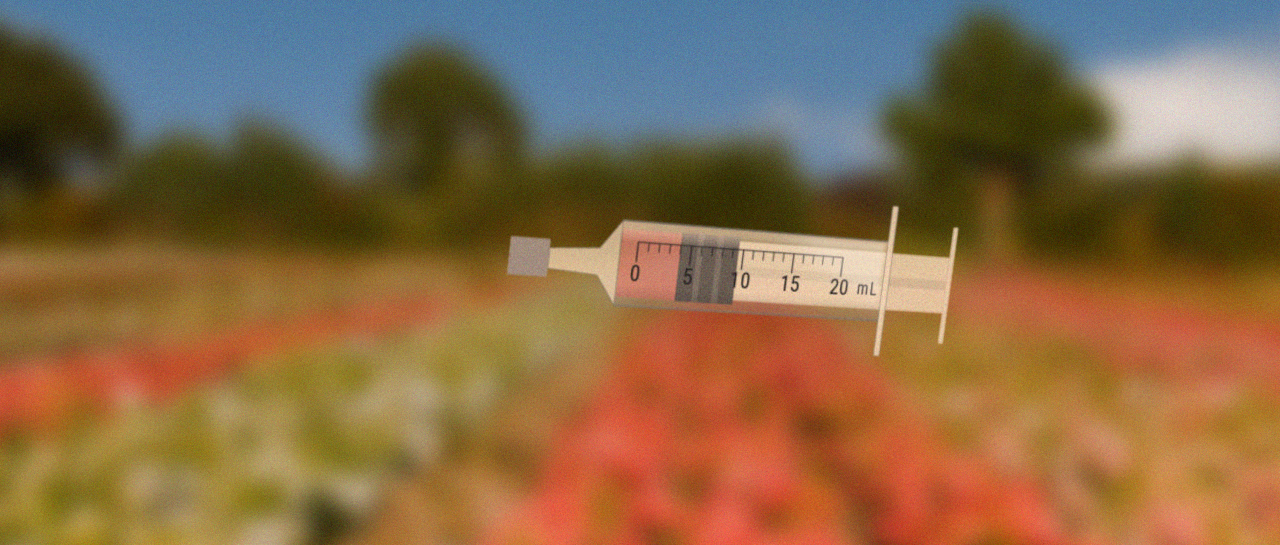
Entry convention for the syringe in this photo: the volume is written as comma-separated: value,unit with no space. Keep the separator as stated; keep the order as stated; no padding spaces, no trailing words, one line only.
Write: 4,mL
